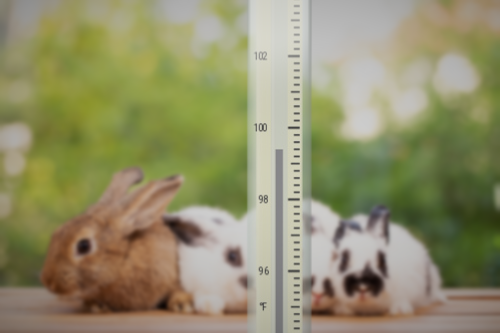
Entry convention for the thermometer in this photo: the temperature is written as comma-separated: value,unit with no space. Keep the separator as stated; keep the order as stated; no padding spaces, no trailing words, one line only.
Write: 99.4,°F
